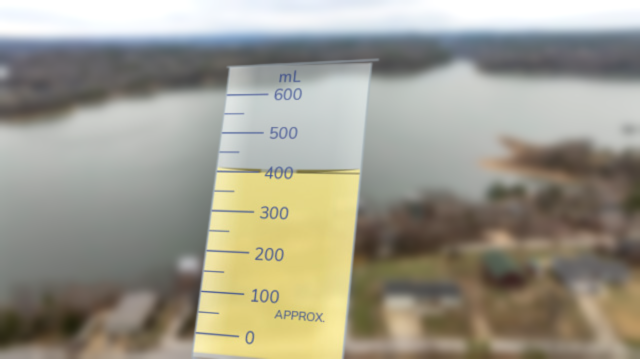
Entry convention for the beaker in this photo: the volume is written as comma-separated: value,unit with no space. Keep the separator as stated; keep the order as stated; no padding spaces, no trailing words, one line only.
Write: 400,mL
